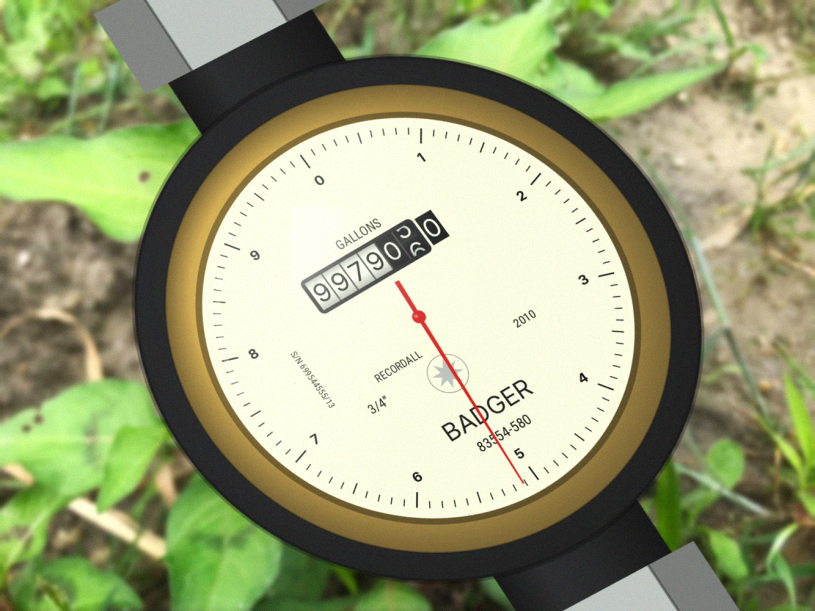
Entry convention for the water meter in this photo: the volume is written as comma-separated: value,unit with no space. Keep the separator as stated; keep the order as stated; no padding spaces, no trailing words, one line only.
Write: 9979055.1,gal
